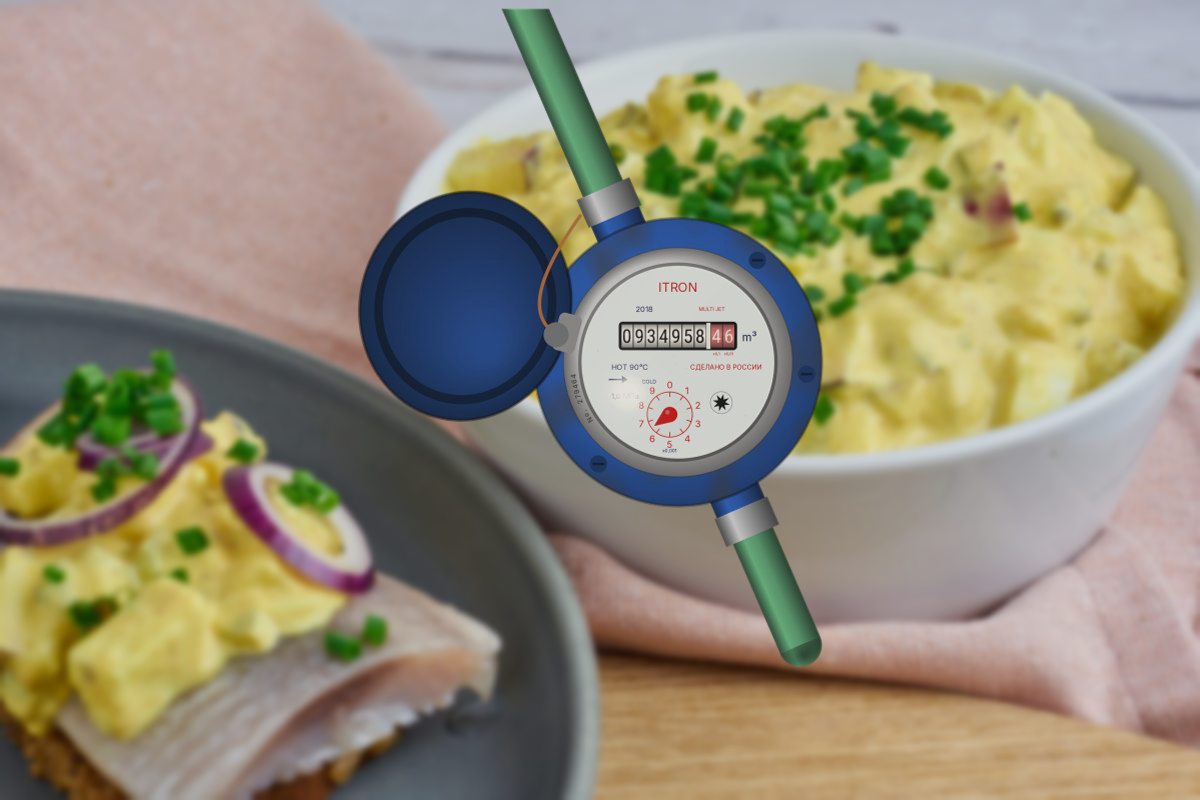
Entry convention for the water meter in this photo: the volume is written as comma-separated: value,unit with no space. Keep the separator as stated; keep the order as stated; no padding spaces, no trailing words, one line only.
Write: 934958.466,m³
